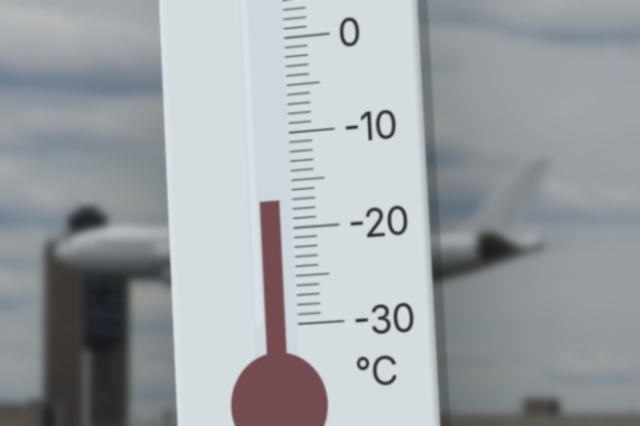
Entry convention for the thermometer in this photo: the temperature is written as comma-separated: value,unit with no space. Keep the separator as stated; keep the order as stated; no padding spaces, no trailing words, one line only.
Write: -17,°C
